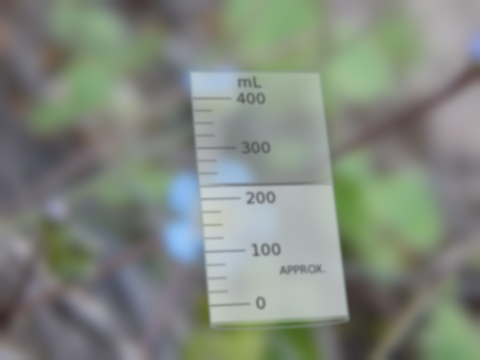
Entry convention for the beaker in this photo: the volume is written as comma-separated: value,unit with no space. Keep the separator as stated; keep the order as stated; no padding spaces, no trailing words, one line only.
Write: 225,mL
